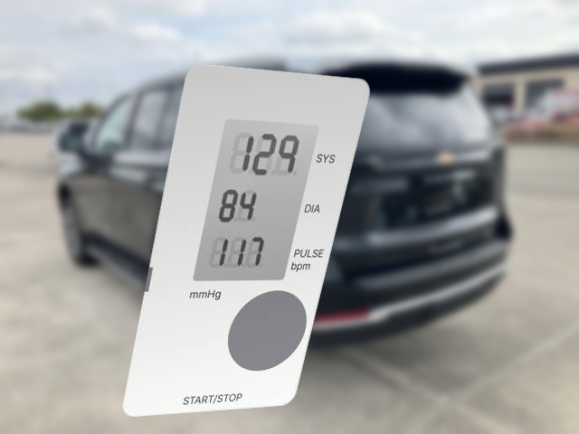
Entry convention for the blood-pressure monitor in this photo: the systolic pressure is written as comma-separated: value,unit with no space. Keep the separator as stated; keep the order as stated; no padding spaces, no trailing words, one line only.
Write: 129,mmHg
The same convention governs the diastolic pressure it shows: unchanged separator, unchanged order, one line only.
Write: 84,mmHg
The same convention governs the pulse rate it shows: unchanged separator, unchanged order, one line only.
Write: 117,bpm
